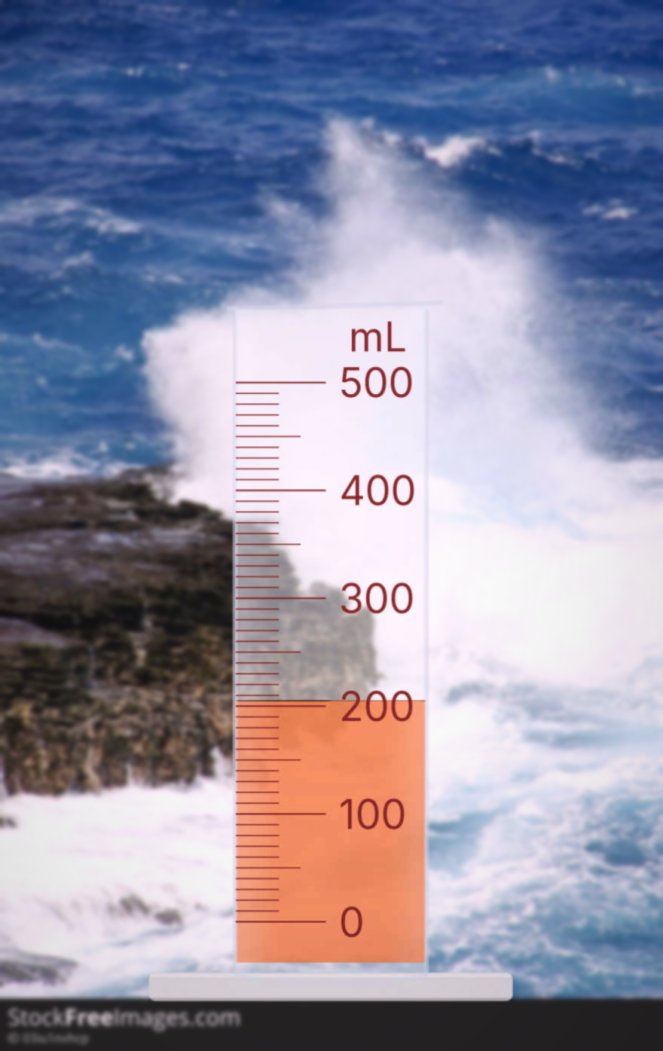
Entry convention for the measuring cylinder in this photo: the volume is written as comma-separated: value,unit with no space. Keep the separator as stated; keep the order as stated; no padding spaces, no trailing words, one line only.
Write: 205,mL
